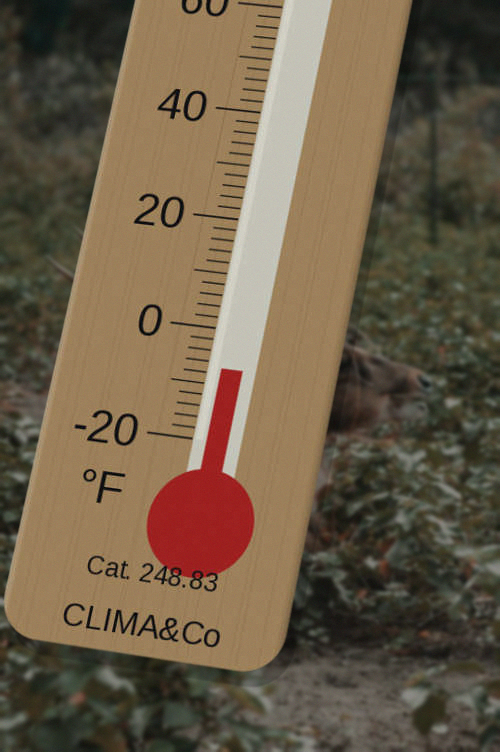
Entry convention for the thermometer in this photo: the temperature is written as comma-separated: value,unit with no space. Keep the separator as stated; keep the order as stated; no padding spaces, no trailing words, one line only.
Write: -7,°F
